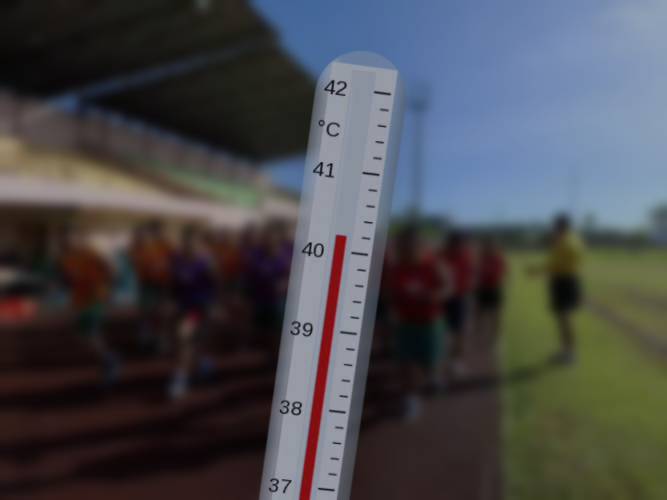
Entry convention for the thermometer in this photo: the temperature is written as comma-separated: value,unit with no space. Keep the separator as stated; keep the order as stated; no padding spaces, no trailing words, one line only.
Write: 40.2,°C
